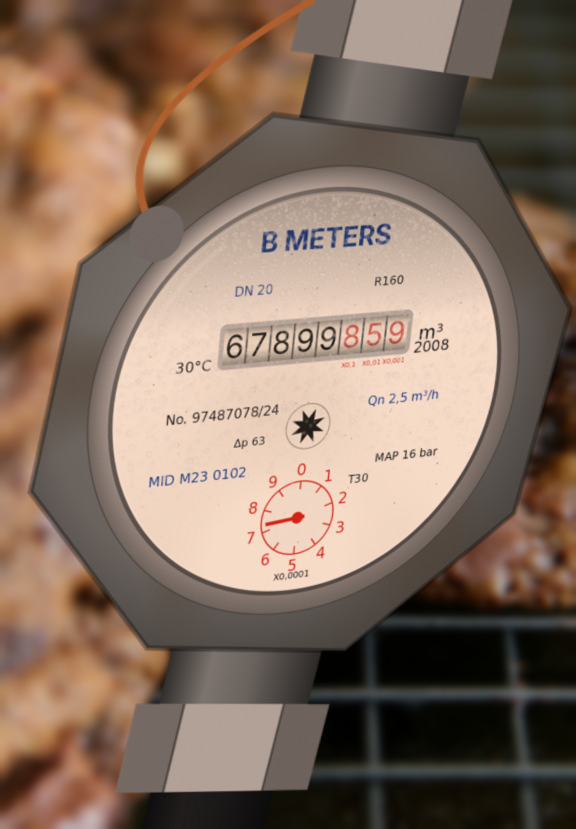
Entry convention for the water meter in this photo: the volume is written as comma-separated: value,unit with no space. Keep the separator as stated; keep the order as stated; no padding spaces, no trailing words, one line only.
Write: 67899.8597,m³
